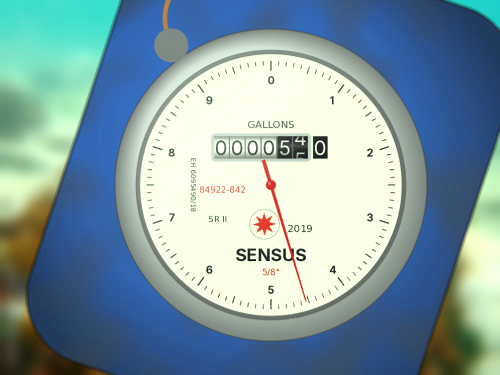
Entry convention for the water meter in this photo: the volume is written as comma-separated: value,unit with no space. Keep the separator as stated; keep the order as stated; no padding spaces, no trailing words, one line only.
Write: 544.5,gal
